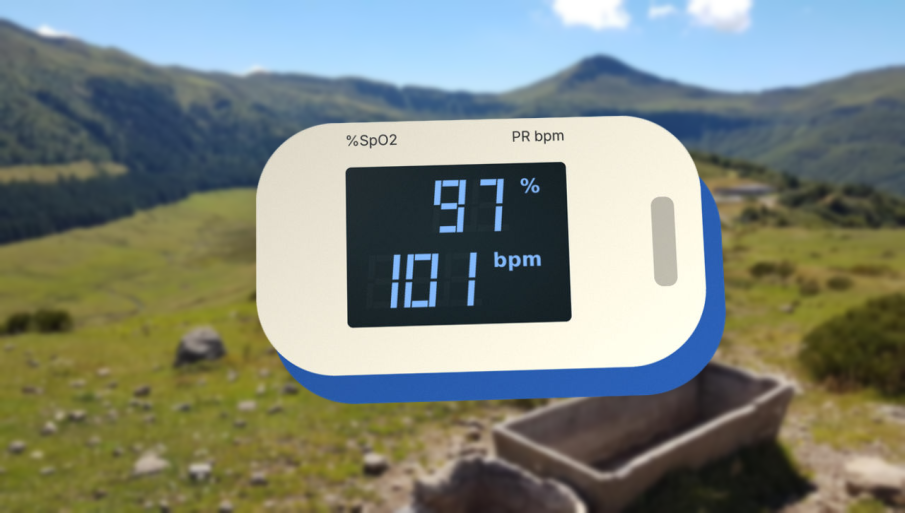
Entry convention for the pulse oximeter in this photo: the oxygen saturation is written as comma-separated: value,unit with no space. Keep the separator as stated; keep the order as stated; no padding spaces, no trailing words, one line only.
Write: 97,%
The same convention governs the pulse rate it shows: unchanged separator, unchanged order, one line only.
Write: 101,bpm
